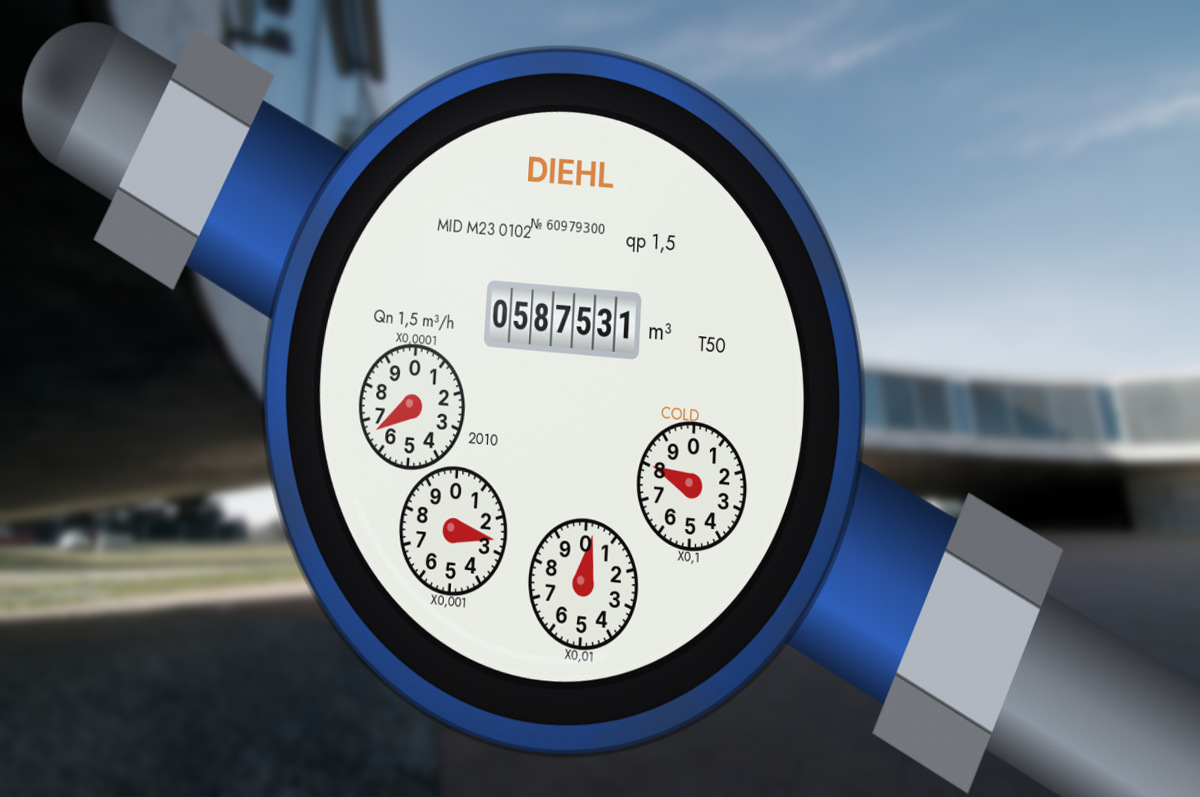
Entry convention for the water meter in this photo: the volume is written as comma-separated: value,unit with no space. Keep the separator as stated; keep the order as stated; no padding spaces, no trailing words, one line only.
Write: 587531.8026,m³
